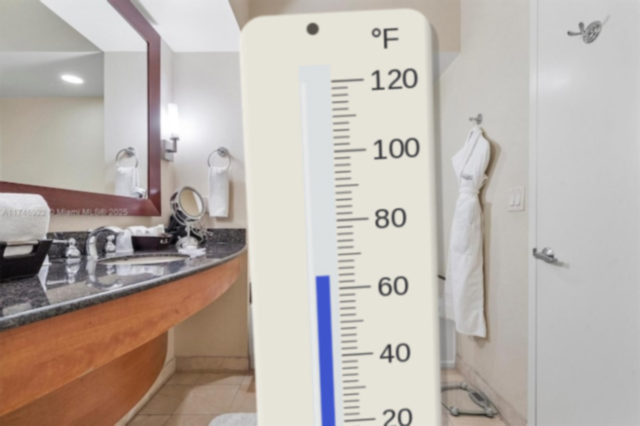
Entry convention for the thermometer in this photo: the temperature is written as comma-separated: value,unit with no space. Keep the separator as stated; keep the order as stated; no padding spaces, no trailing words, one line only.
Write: 64,°F
